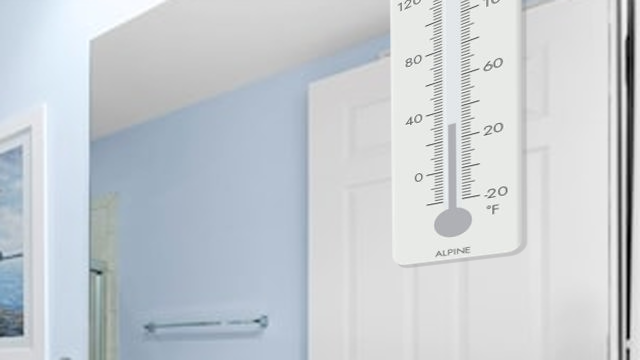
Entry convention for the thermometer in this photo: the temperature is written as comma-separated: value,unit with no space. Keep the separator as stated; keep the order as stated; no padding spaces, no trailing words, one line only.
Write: 30,°F
